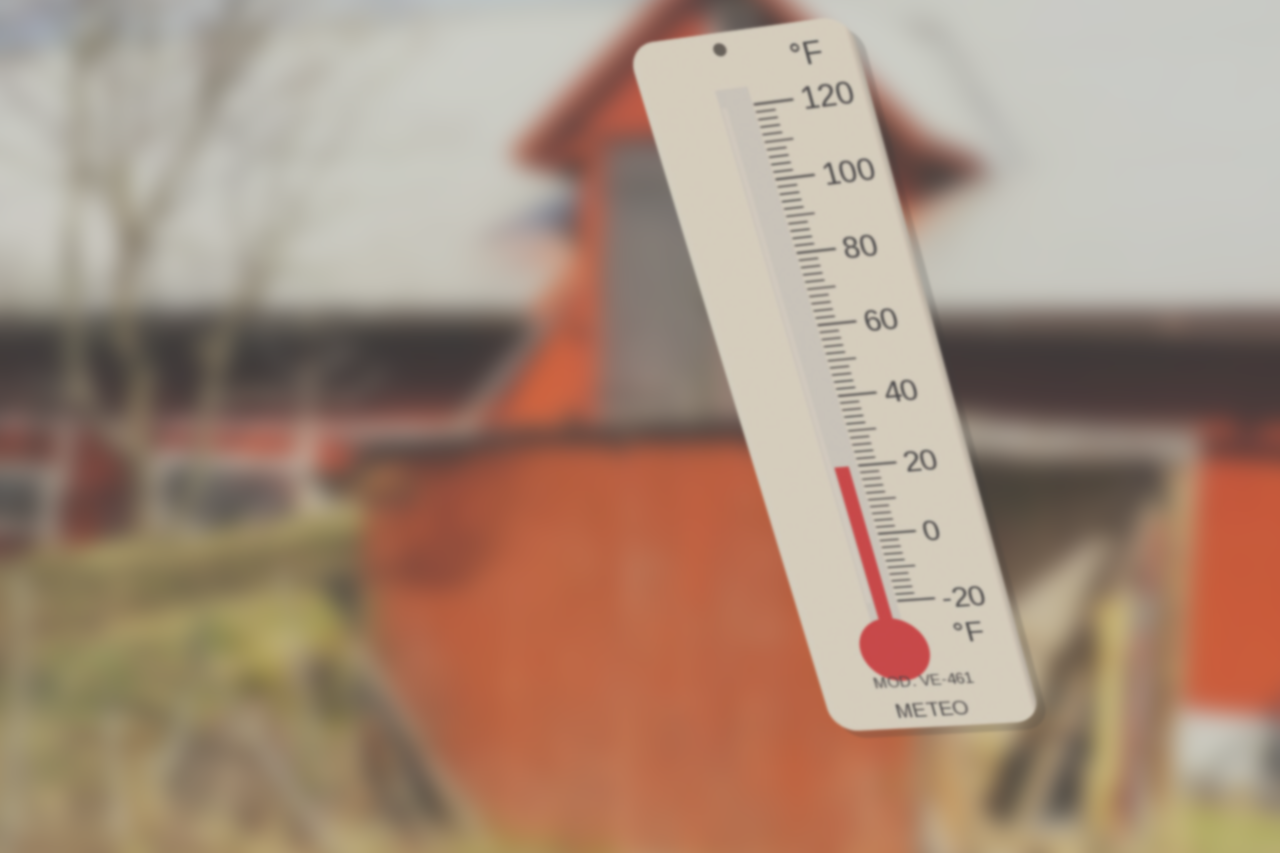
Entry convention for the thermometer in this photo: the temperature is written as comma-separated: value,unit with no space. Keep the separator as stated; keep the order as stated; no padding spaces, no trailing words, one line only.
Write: 20,°F
